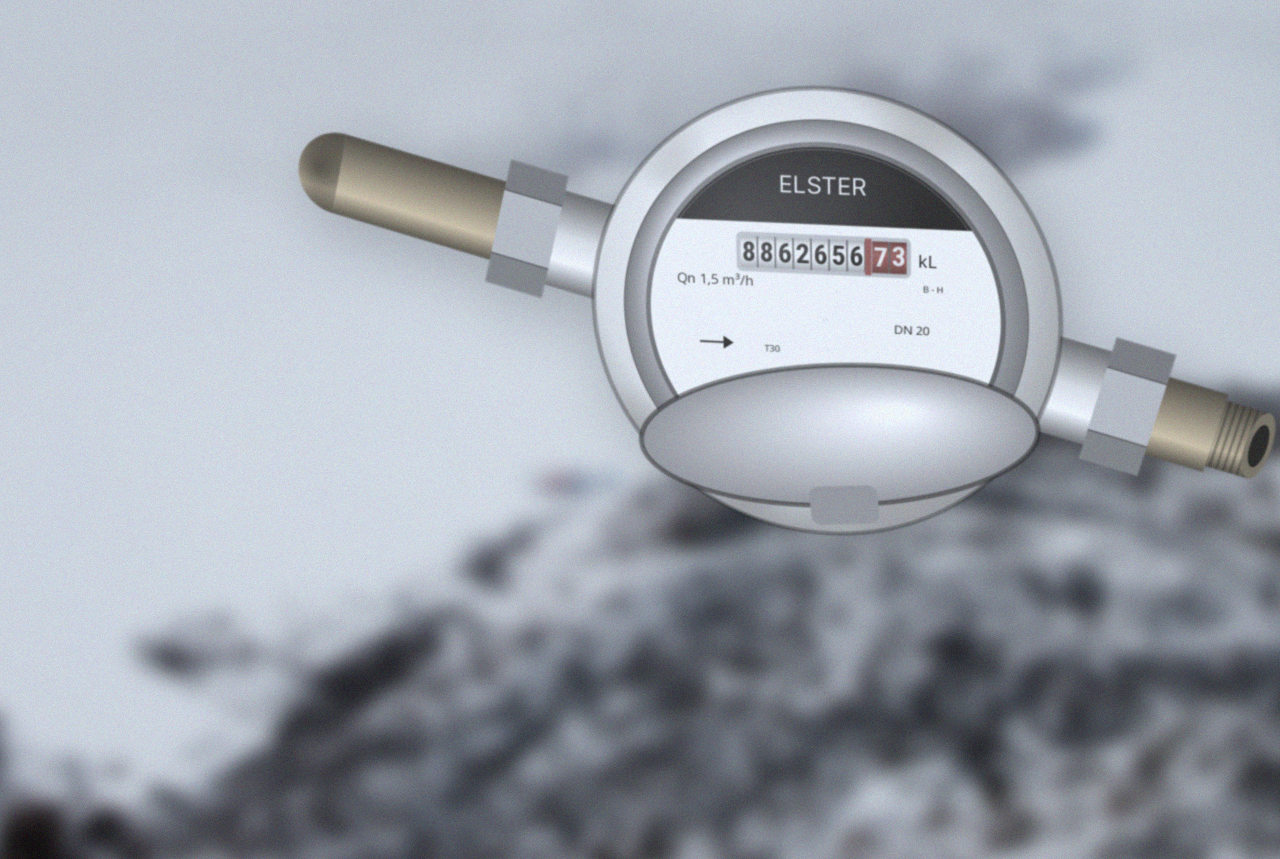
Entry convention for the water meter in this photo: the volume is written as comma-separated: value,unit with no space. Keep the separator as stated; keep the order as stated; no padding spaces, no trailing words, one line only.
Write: 8862656.73,kL
